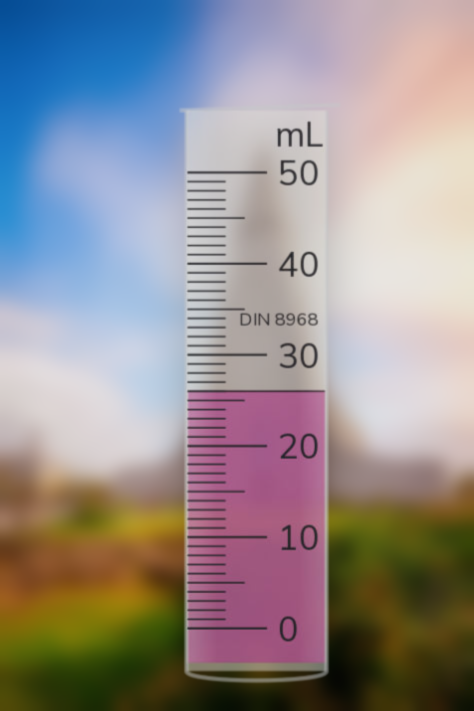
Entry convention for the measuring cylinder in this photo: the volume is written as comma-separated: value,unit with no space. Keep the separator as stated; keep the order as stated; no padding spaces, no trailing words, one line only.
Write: 26,mL
